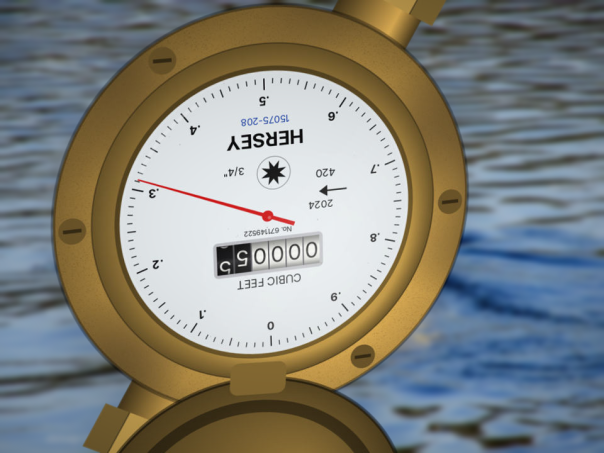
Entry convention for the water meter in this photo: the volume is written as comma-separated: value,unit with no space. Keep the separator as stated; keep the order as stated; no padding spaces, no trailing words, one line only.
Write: 55.31,ft³
